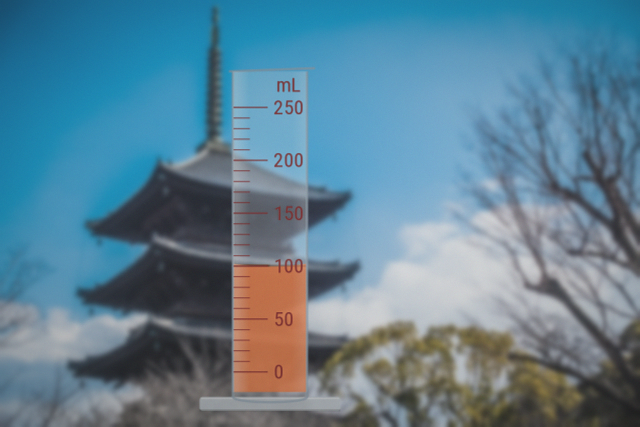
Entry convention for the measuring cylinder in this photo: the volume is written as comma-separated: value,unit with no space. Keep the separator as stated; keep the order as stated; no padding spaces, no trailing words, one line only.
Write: 100,mL
